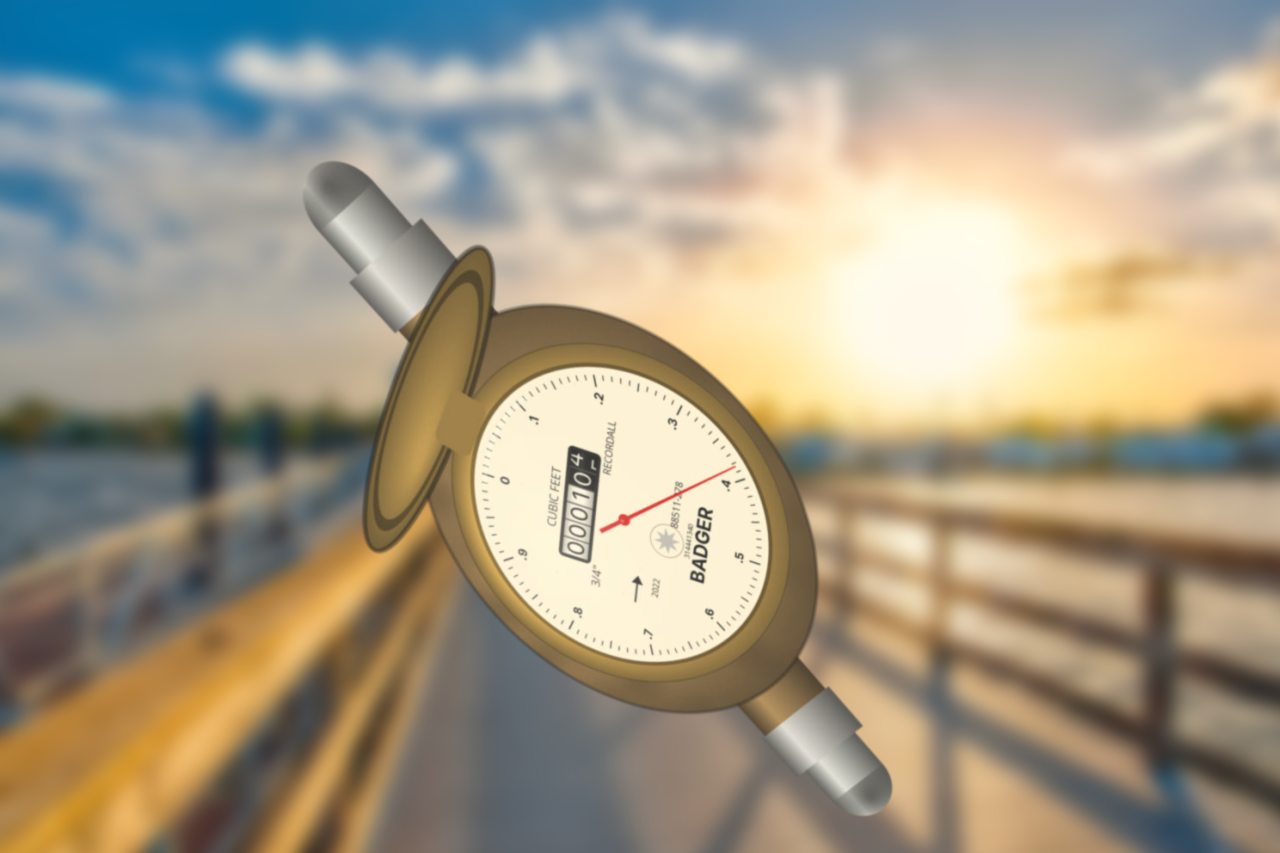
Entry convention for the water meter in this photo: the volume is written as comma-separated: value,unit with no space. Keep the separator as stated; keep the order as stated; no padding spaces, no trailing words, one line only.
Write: 104.38,ft³
